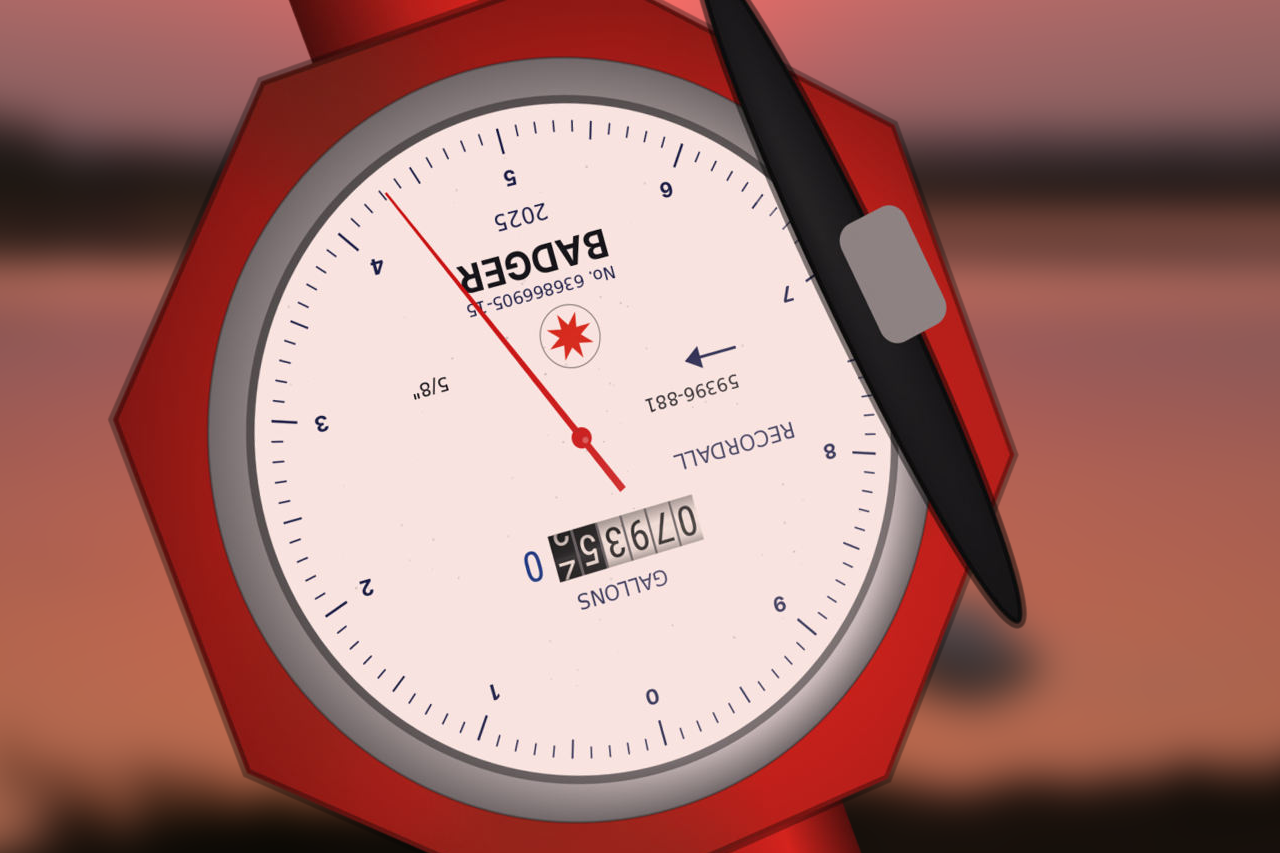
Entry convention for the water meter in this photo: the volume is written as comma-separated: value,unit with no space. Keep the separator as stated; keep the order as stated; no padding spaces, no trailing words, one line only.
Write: 793524.3,gal
